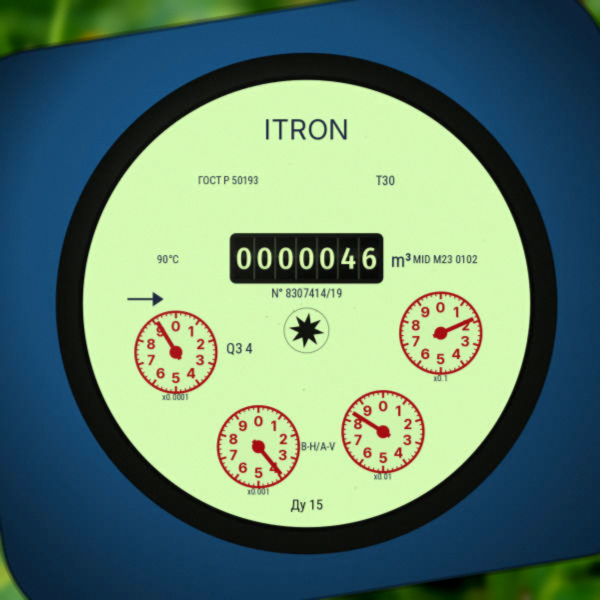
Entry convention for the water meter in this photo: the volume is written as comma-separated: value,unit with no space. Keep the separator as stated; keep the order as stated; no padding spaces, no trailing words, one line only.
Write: 46.1839,m³
